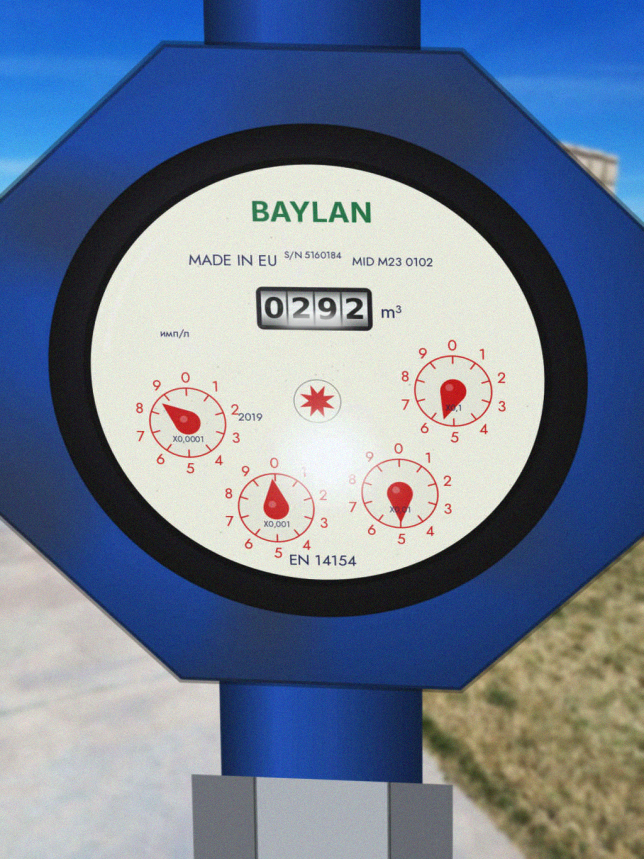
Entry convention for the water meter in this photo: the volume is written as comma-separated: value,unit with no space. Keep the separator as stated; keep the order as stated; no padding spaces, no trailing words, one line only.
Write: 292.5498,m³
